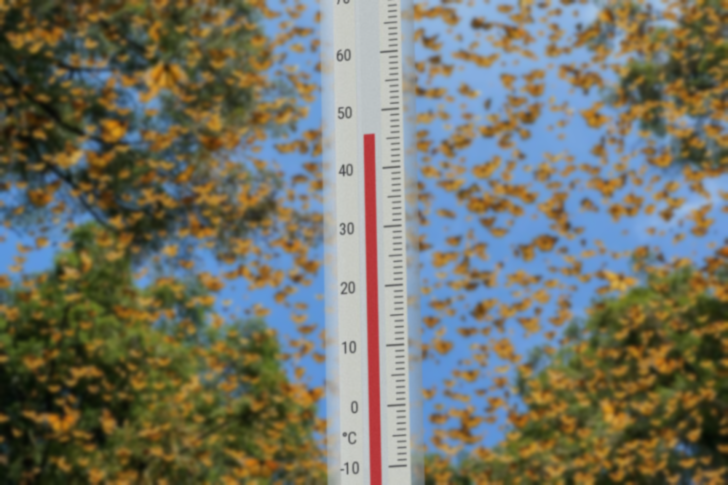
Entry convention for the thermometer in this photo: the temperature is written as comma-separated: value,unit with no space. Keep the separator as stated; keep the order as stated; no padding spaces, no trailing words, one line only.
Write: 46,°C
